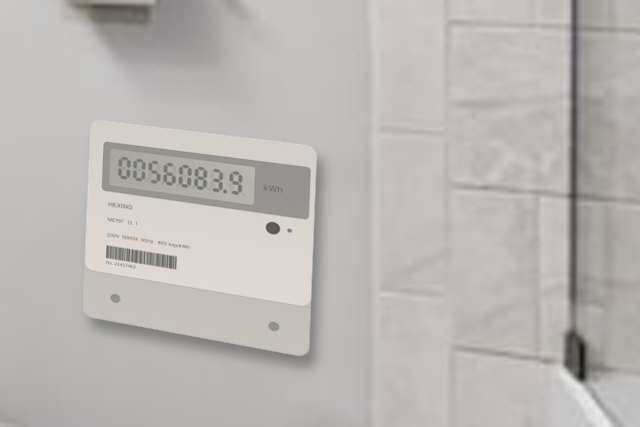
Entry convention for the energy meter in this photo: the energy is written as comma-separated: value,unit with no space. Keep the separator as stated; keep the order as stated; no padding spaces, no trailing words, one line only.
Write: 56083.9,kWh
